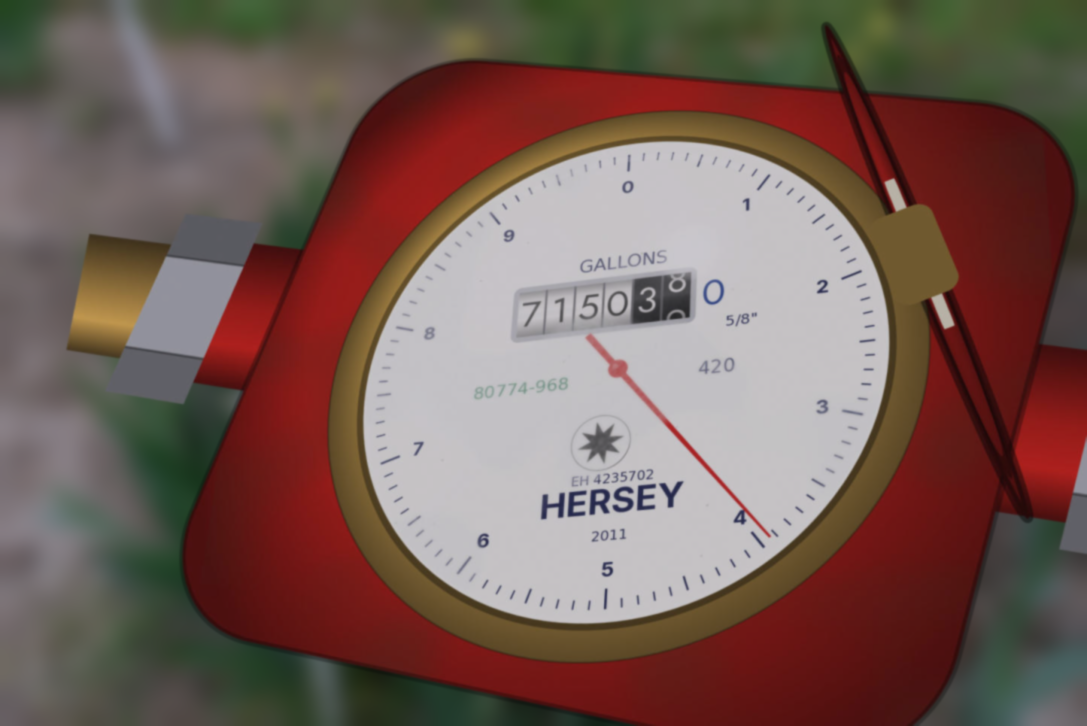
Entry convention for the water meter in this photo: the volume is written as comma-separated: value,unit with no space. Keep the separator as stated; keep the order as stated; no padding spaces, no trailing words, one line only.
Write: 7150383.9,gal
